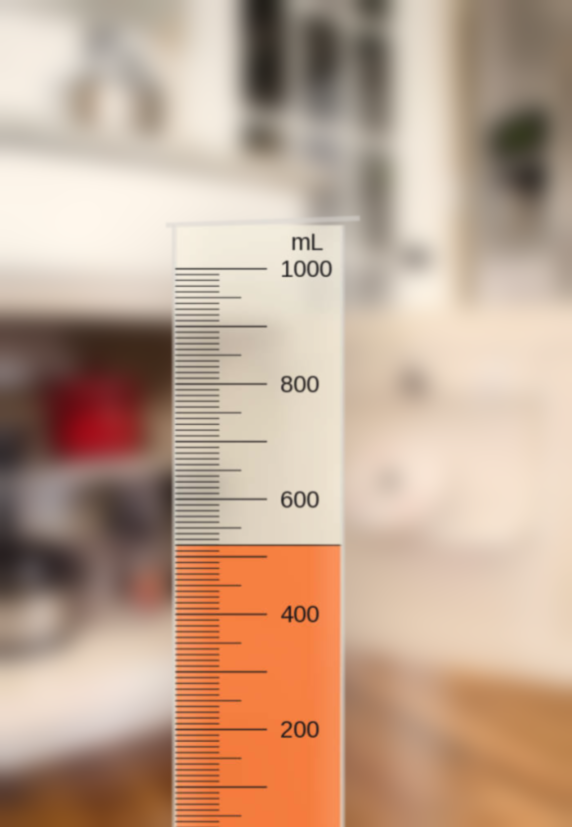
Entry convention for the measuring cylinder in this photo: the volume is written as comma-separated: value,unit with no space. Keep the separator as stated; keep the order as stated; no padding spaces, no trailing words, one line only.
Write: 520,mL
